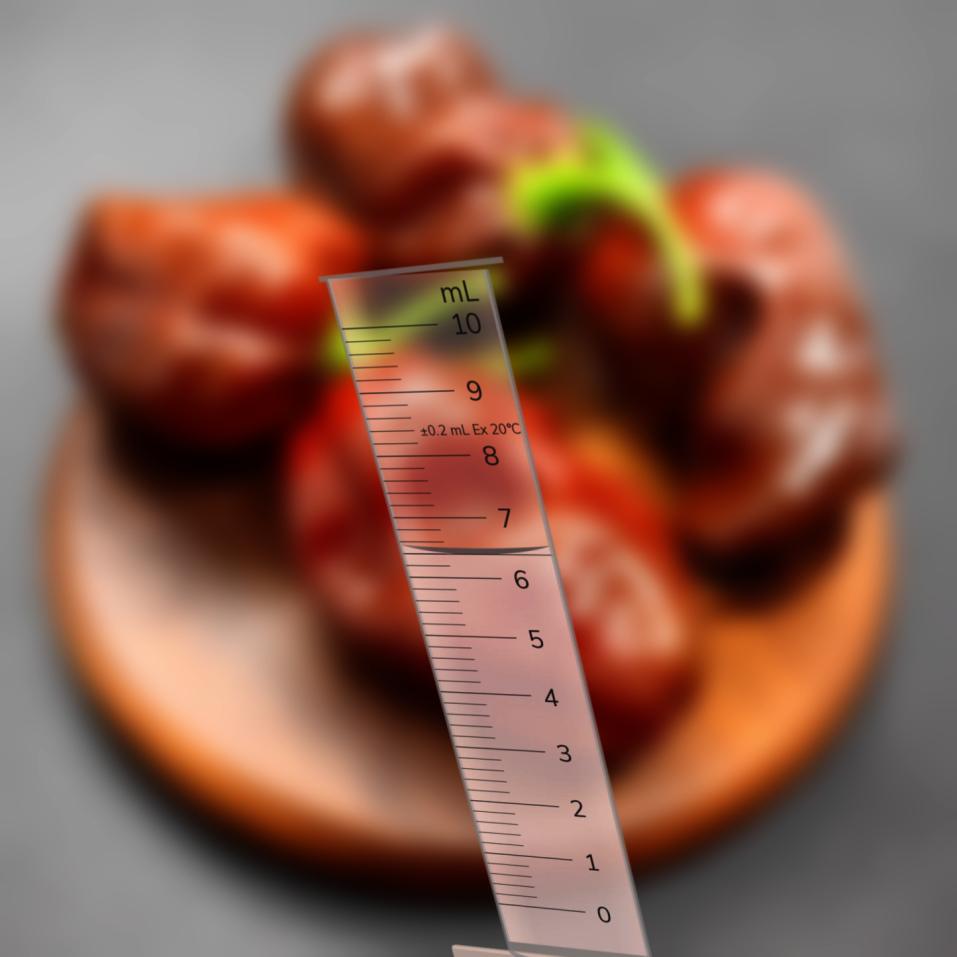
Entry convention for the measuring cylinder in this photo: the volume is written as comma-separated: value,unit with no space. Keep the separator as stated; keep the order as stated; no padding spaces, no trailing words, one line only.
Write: 6.4,mL
